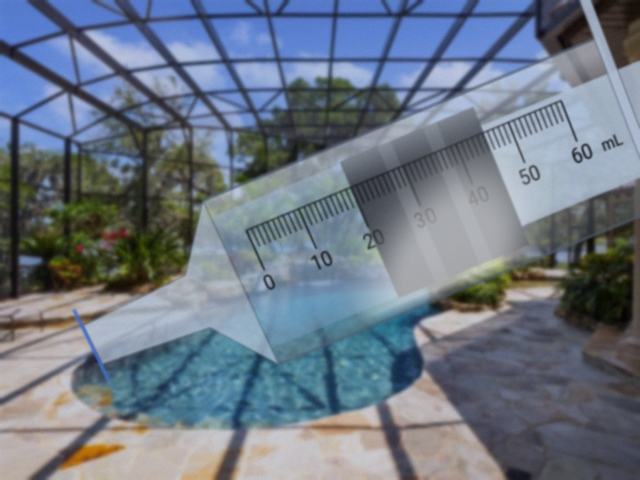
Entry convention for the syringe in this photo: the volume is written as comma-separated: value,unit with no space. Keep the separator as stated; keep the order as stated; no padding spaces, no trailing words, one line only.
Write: 20,mL
